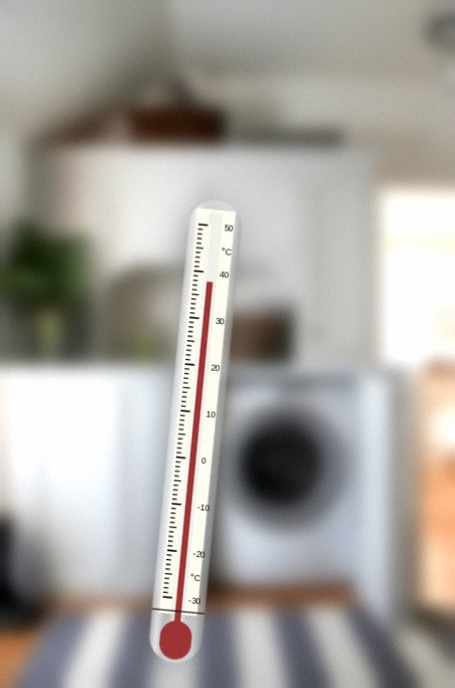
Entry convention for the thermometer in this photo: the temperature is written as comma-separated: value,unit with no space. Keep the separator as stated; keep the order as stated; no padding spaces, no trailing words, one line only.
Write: 38,°C
